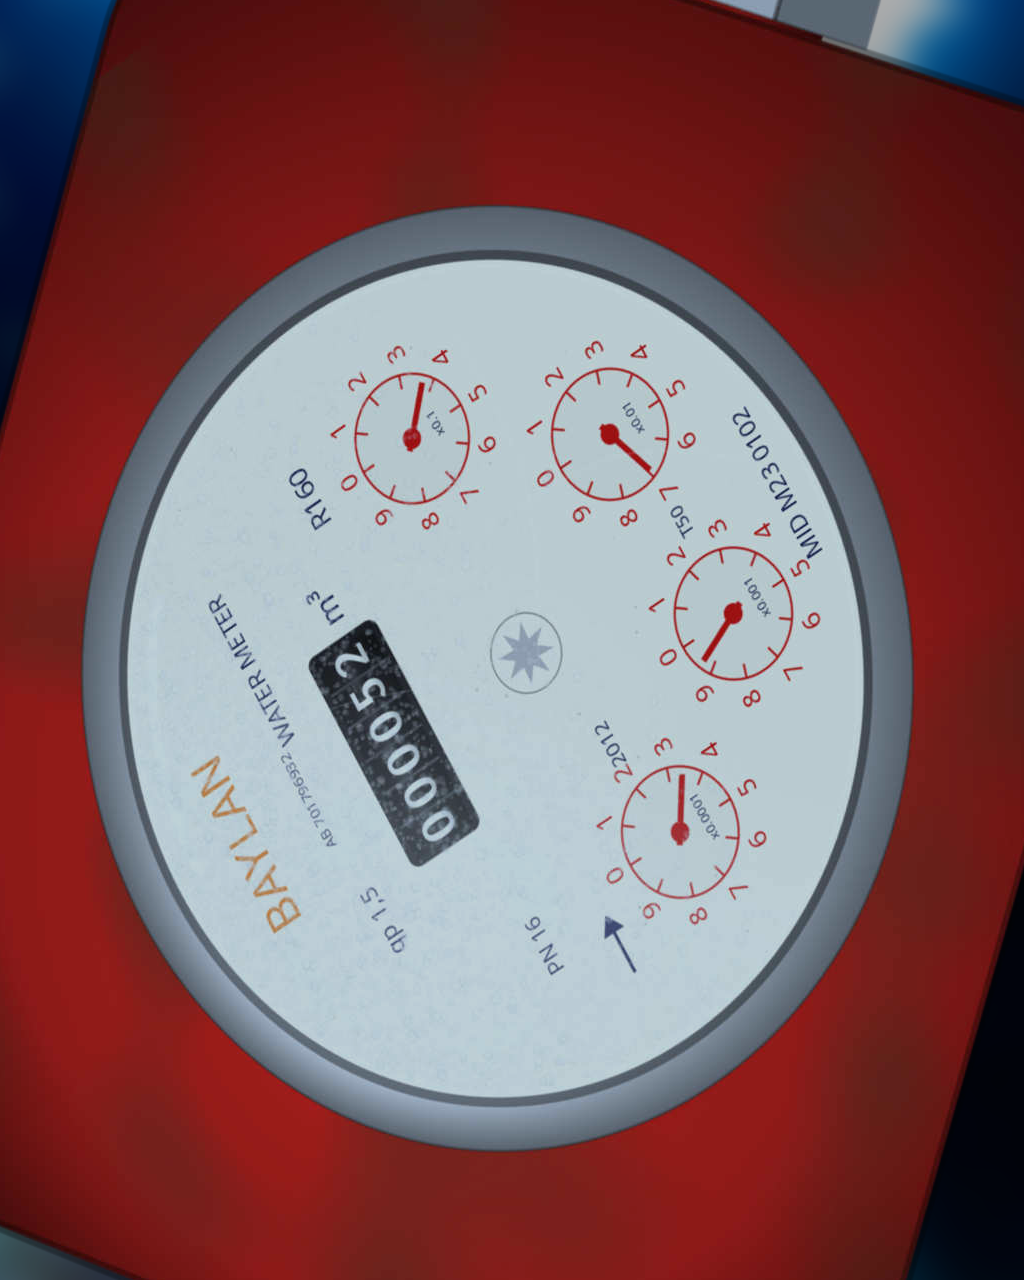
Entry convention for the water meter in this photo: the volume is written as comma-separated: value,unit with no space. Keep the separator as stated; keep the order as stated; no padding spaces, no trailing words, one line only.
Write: 52.3693,m³
